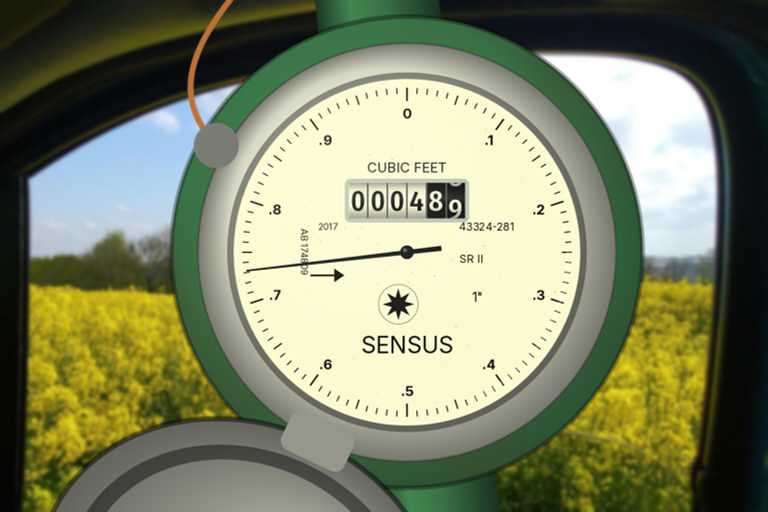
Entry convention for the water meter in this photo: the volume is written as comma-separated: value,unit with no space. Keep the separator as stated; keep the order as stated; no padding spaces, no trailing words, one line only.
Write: 488.73,ft³
